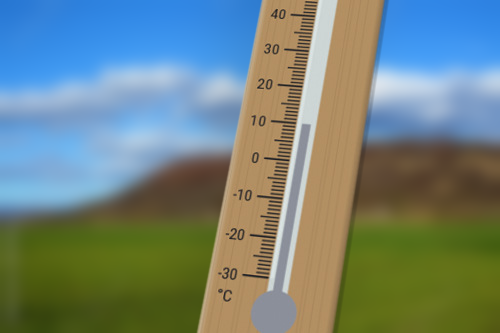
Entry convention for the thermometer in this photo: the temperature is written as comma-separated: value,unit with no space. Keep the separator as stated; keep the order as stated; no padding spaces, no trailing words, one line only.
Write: 10,°C
